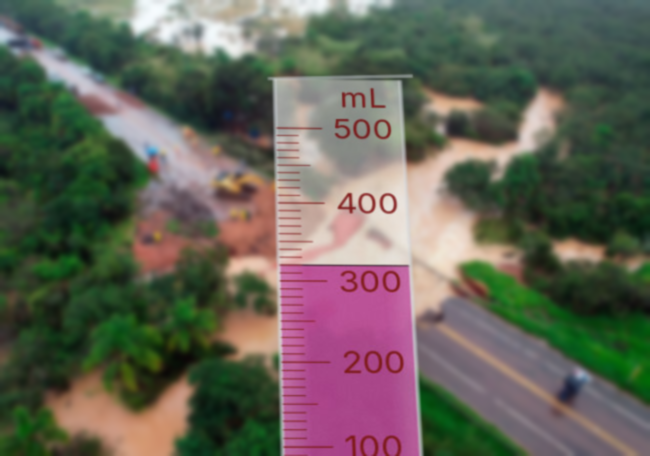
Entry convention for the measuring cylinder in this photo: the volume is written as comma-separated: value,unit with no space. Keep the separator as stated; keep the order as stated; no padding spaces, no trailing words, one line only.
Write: 320,mL
